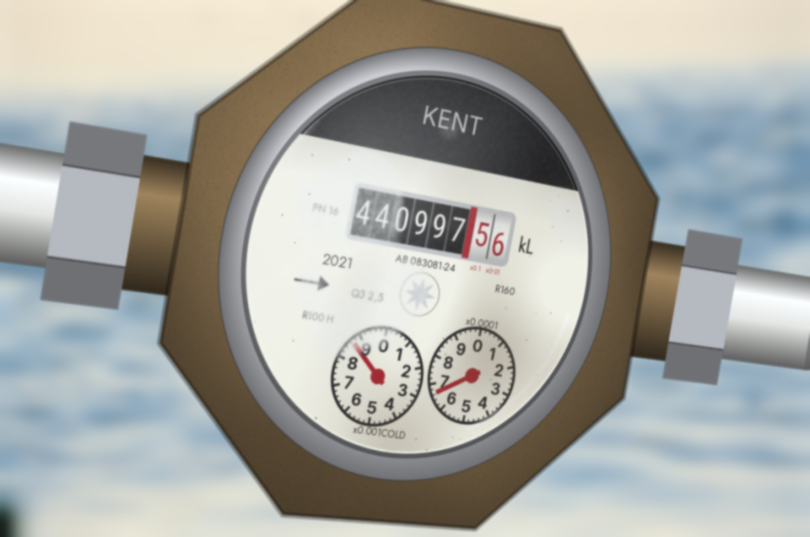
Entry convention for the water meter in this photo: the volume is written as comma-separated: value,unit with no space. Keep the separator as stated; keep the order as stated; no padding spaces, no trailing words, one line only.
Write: 440997.5586,kL
